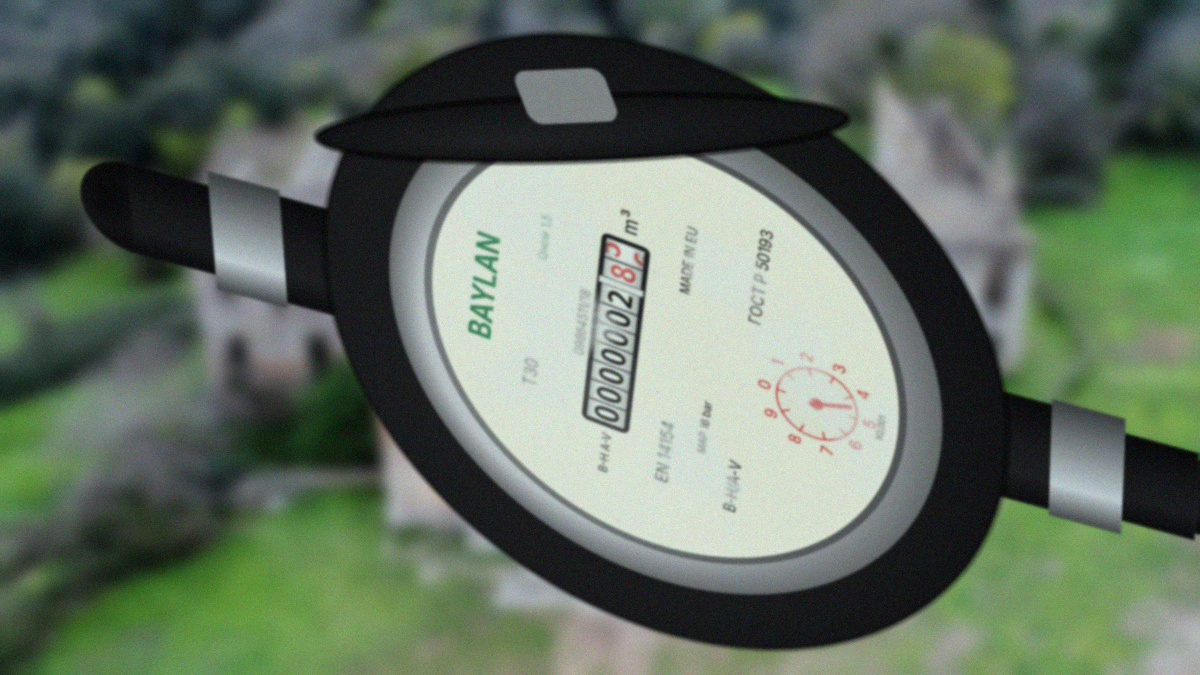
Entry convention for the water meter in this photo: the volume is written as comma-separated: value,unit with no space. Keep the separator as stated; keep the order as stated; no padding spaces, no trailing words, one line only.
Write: 2.854,m³
